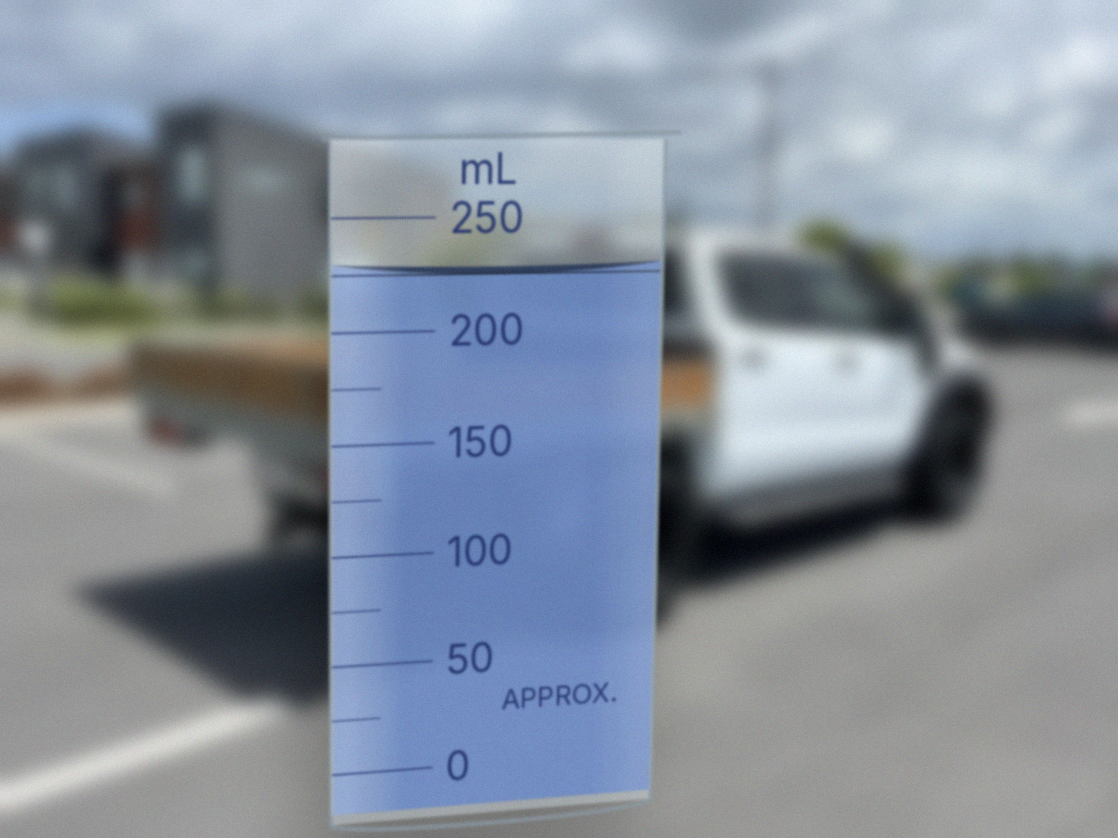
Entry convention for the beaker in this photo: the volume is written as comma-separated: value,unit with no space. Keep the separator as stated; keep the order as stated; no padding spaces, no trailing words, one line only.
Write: 225,mL
